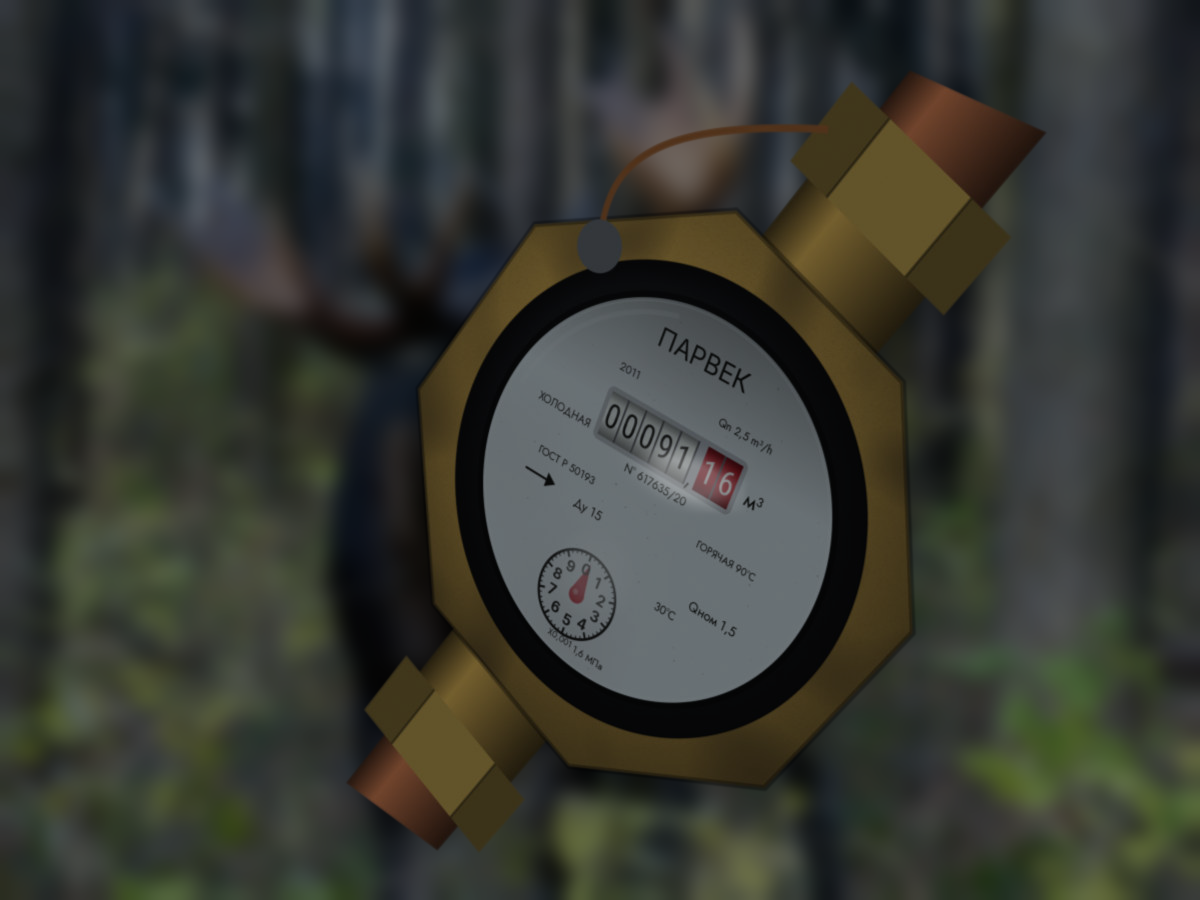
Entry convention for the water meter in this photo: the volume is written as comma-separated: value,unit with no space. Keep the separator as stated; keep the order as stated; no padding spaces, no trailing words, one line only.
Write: 91.160,m³
